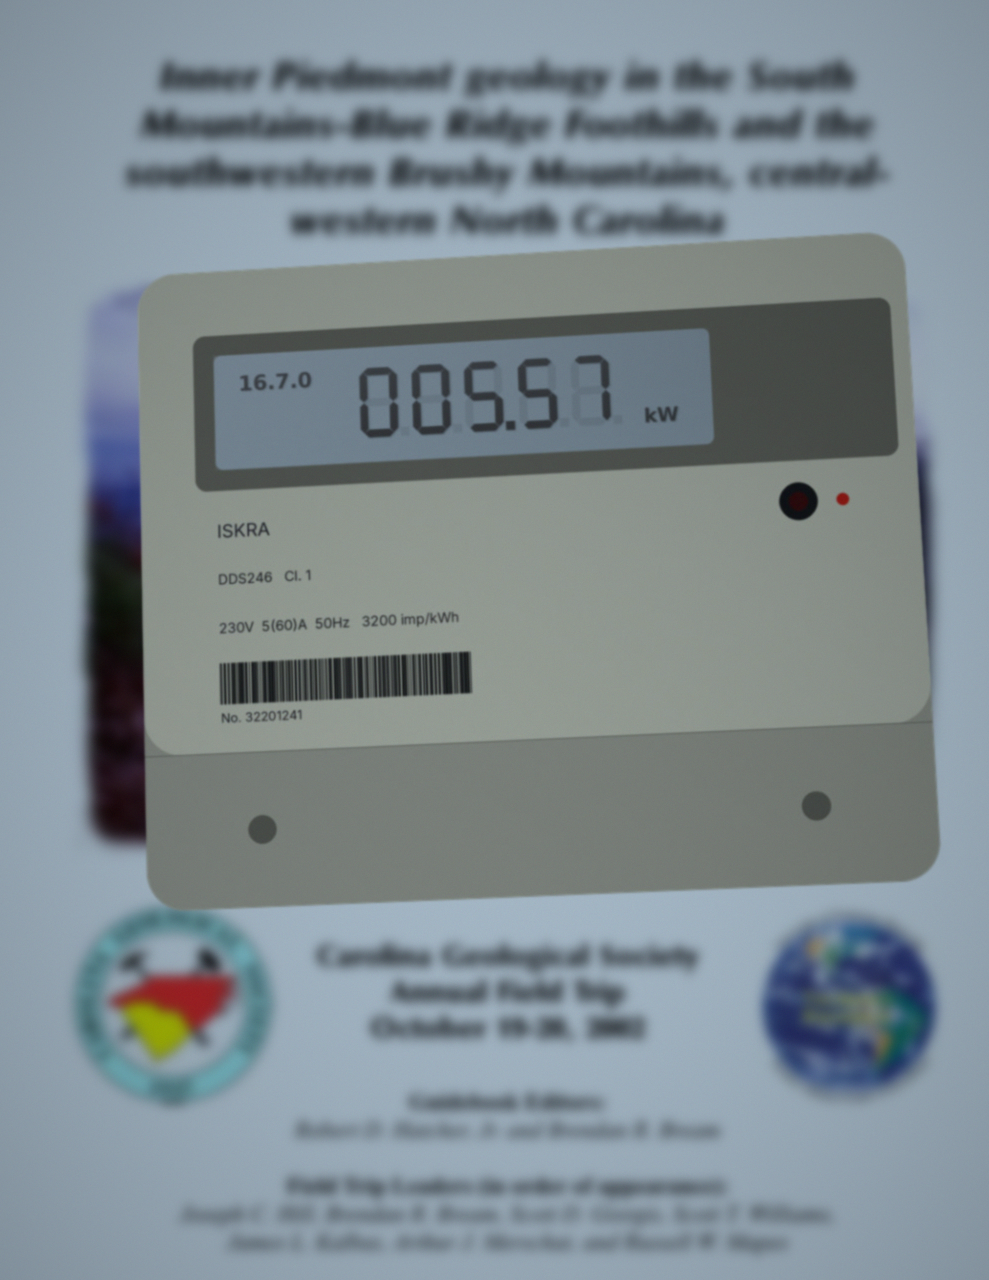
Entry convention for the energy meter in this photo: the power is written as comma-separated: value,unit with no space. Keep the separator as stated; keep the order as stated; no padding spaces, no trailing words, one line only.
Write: 5.57,kW
